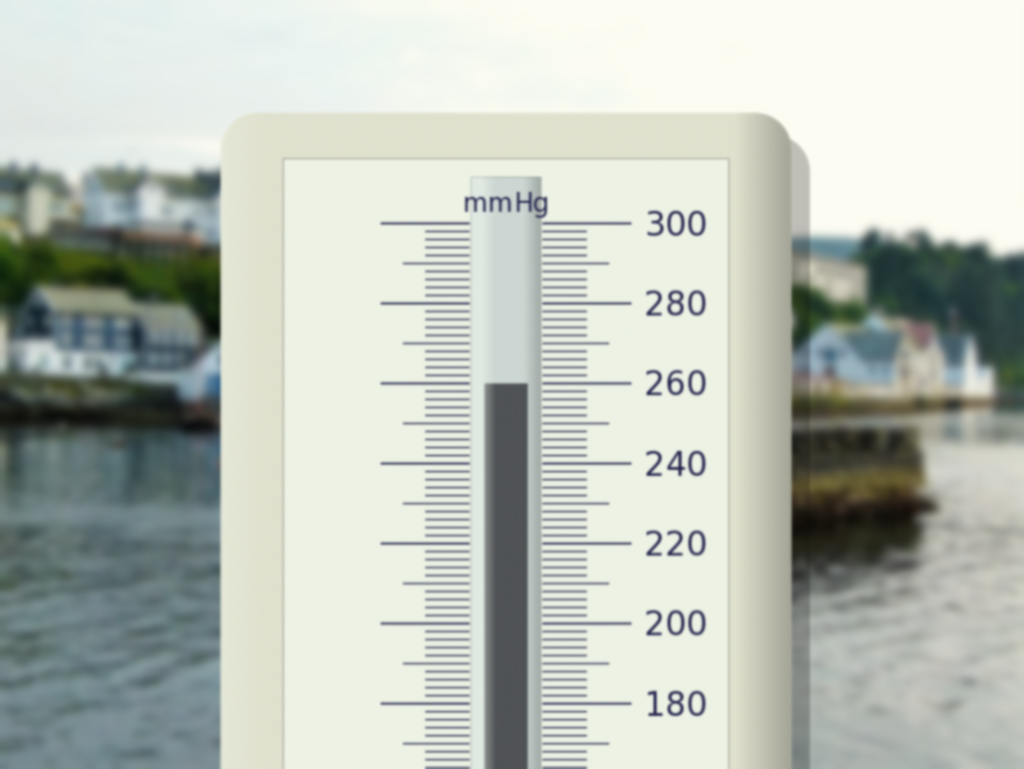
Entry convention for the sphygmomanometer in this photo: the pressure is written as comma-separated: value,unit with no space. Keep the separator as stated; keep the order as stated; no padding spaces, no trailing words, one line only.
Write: 260,mmHg
